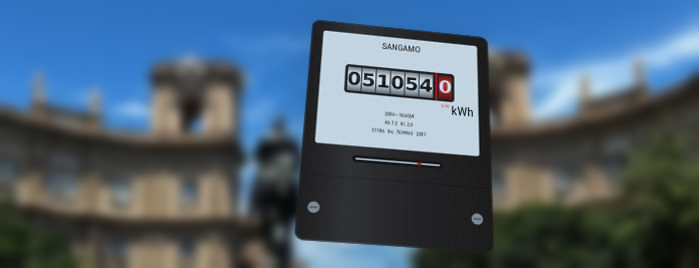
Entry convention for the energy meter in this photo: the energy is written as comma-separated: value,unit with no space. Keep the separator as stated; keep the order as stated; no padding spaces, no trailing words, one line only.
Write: 51054.0,kWh
